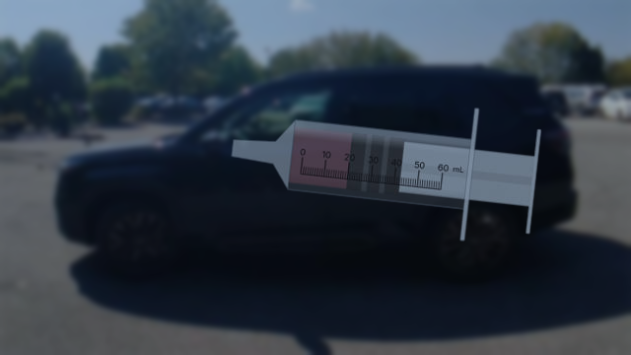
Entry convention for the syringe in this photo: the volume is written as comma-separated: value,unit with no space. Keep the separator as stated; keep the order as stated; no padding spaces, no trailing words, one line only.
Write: 20,mL
